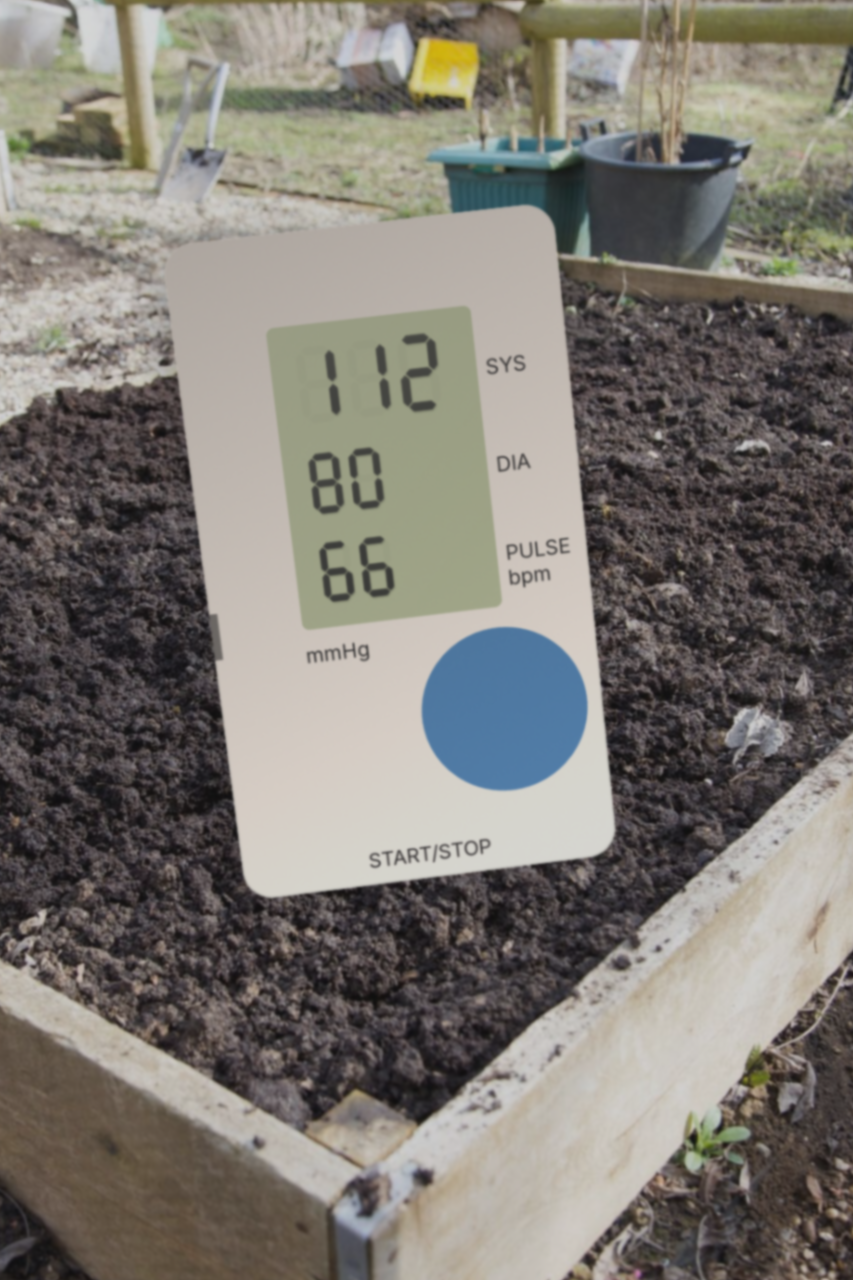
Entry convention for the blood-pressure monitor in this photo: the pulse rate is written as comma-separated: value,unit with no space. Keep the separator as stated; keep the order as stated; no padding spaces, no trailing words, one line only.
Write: 66,bpm
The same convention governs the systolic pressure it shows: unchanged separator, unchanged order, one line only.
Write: 112,mmHg
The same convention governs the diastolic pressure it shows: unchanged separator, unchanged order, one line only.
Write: 80,mmHg
